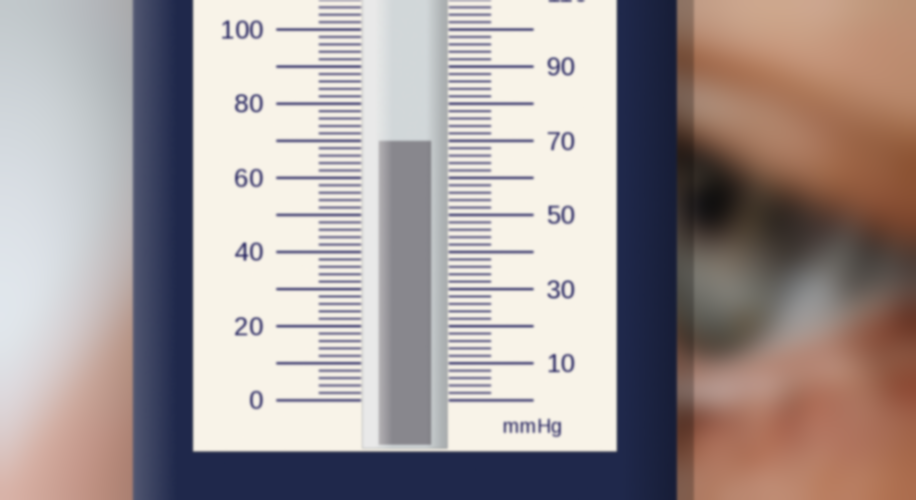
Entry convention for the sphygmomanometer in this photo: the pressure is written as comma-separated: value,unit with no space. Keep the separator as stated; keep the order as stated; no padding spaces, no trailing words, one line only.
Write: 70,mmHg
